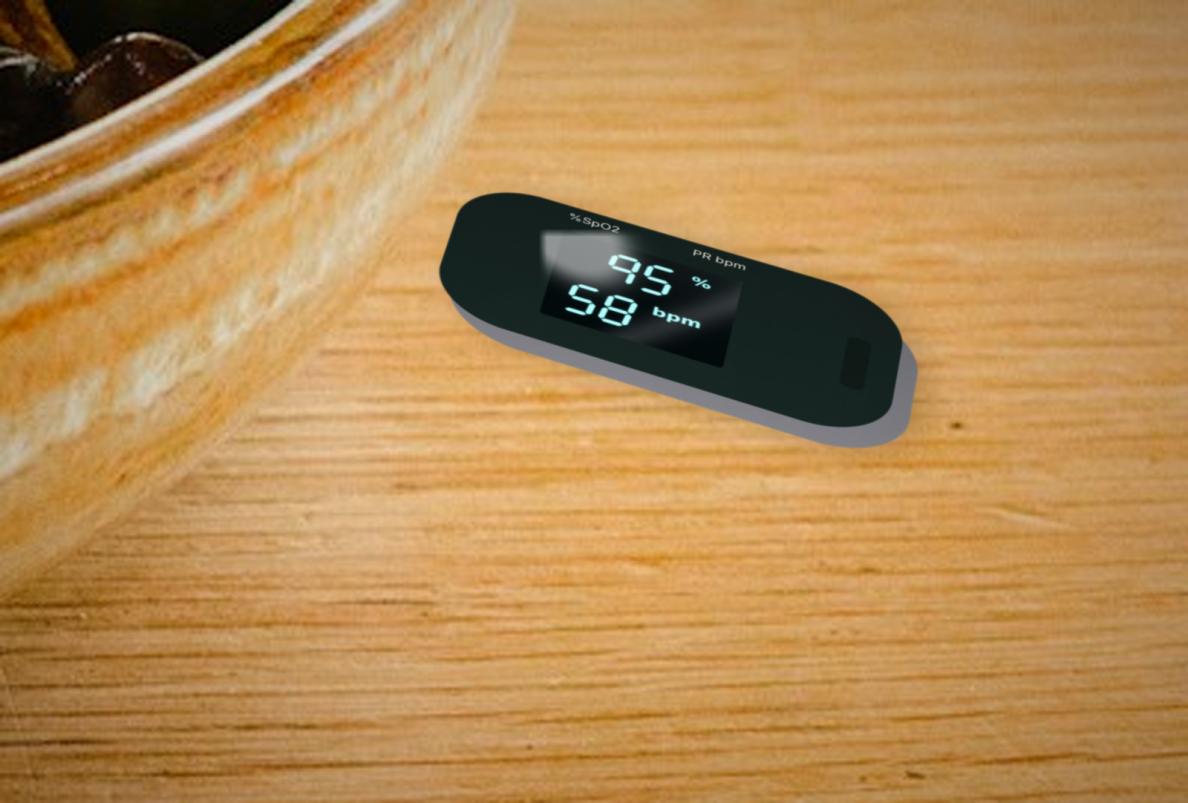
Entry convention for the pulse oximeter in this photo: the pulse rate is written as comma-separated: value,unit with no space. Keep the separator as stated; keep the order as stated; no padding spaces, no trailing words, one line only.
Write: 58,bpm
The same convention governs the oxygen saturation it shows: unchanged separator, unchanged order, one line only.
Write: 95,%
